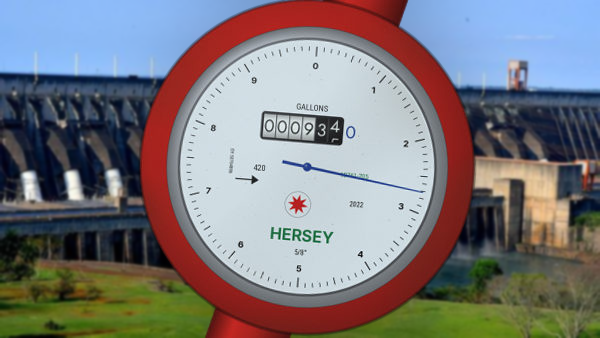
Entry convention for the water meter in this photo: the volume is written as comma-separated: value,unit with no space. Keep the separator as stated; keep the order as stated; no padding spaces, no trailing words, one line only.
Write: 9342.7,gal
